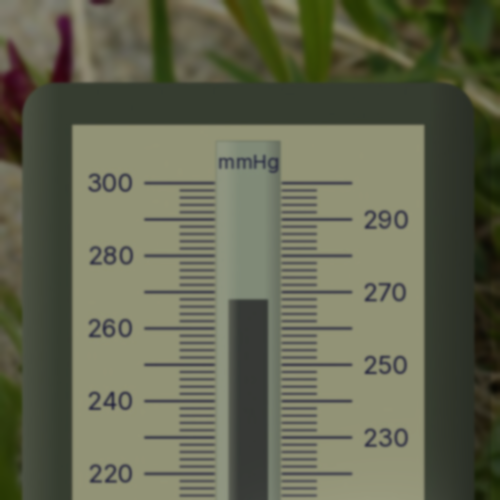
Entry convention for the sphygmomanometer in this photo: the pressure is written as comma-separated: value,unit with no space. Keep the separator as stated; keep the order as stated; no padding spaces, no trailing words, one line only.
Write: 268,mmHg
